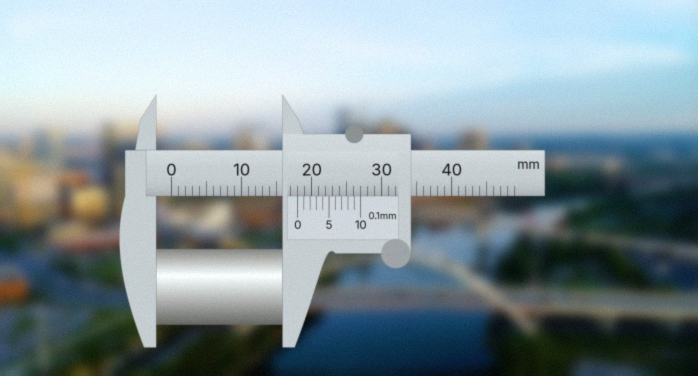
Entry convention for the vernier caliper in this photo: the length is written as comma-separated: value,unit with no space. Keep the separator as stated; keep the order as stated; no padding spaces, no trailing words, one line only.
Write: 18.0,mm
